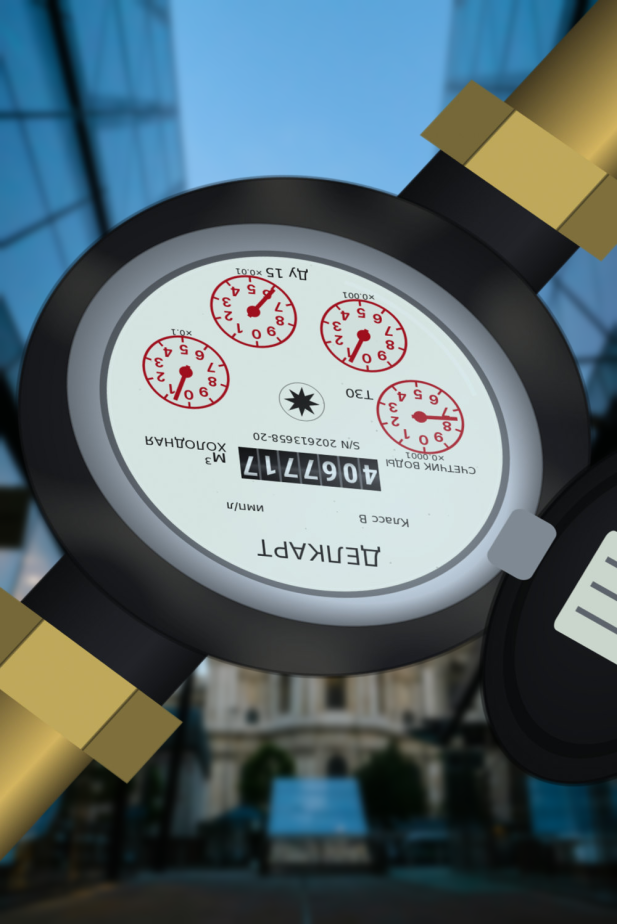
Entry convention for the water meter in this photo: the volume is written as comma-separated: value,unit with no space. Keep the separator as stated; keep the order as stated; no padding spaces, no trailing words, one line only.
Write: 4067717.0607,m³
